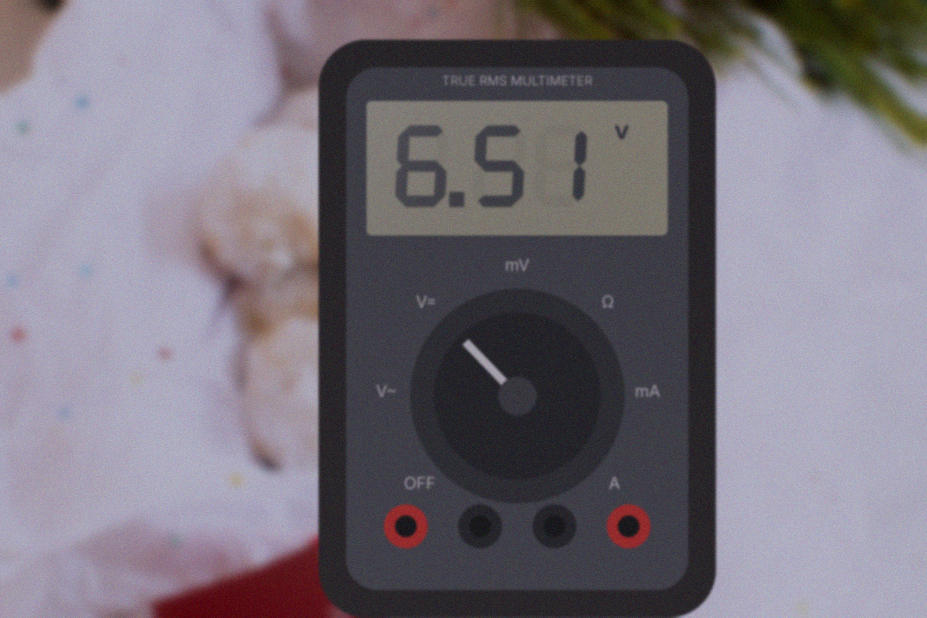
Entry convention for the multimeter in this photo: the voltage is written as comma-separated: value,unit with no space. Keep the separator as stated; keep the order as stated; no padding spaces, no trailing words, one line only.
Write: 6.51,V
